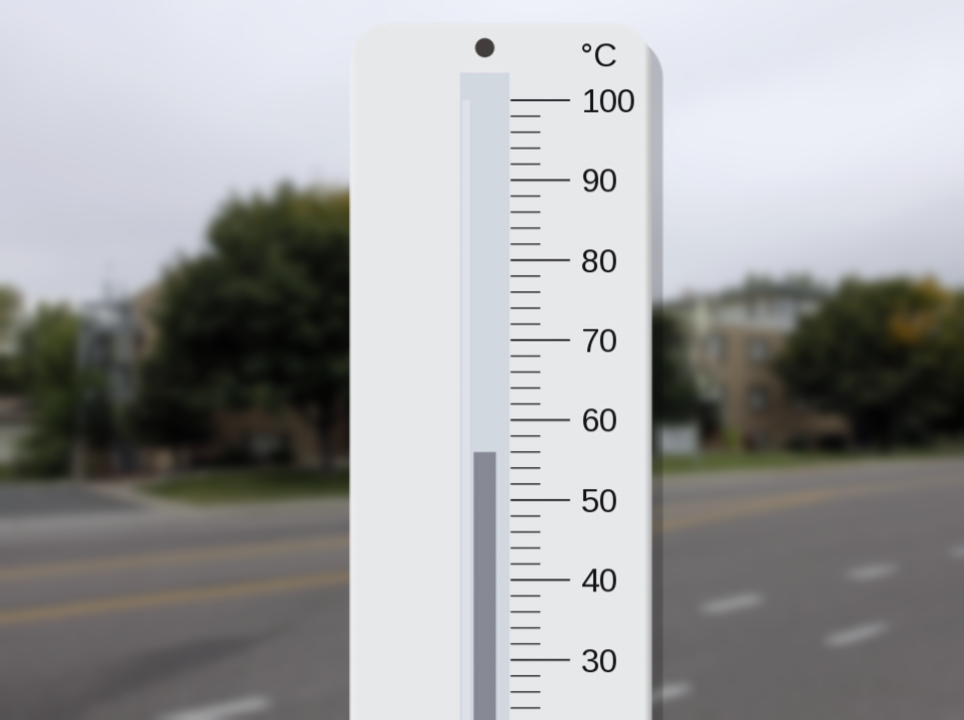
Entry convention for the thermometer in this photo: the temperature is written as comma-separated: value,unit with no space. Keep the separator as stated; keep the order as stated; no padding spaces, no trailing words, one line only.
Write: 56,°C
